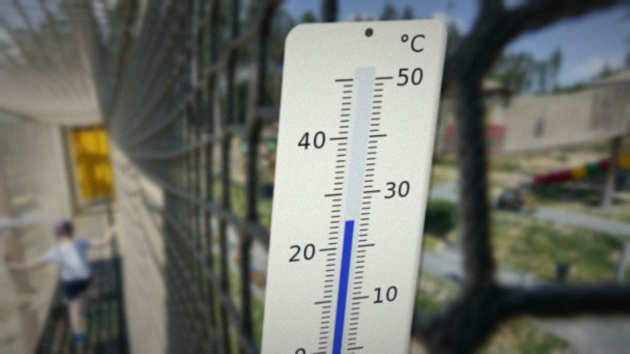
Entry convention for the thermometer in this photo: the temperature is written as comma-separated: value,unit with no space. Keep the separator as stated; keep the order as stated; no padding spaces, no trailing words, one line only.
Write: 25,°C
